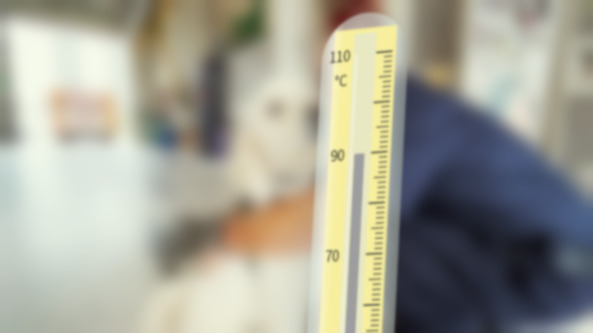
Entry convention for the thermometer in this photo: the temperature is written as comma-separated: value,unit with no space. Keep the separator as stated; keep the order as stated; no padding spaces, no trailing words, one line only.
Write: 90,°C
